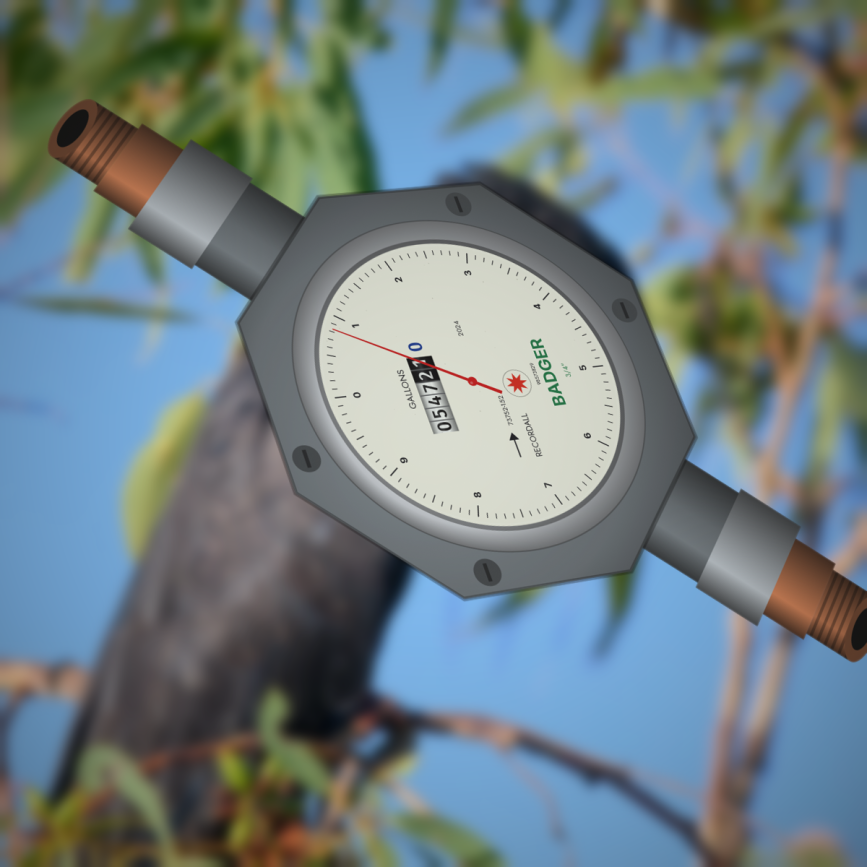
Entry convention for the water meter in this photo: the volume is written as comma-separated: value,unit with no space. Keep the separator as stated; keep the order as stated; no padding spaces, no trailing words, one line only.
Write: 547210.8,gal
